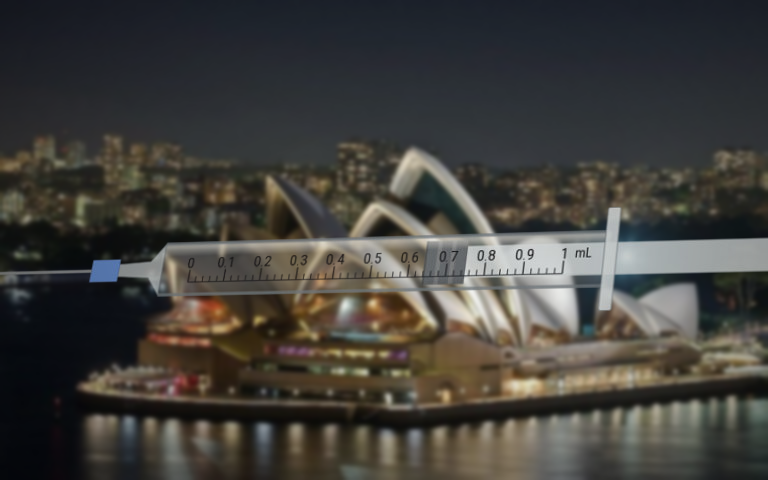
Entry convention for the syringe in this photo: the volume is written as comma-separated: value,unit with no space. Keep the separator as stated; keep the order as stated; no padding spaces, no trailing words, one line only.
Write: 0.64,mL
